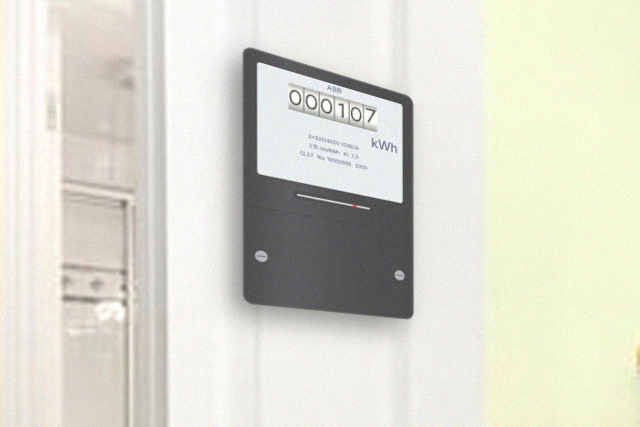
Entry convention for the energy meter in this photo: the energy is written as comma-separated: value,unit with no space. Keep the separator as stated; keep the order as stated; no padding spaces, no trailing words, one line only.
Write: 107,kWh
